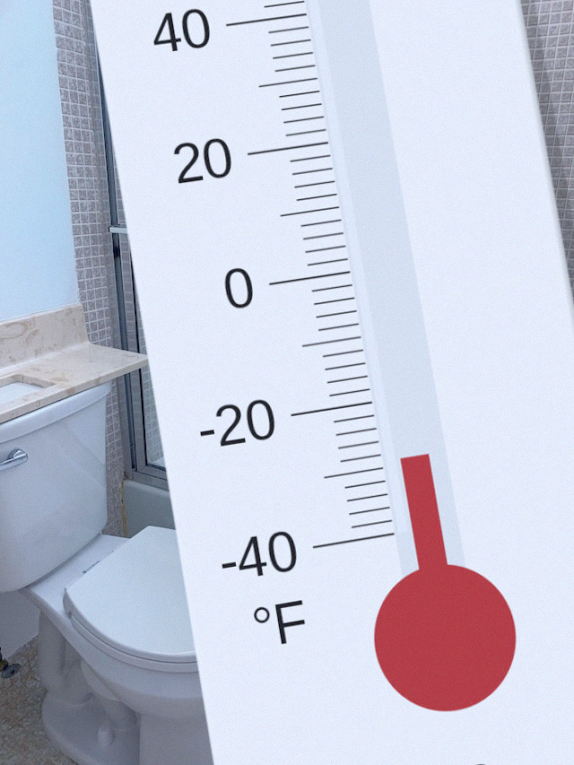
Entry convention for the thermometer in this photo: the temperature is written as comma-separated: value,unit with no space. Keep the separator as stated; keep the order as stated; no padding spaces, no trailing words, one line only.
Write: -29,°F
